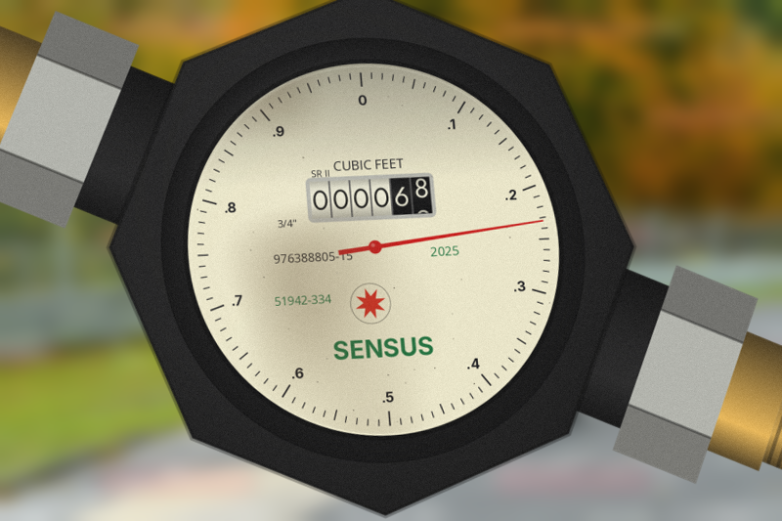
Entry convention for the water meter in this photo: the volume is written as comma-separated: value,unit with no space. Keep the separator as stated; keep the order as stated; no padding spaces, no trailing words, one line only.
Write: 68.23,ft³
